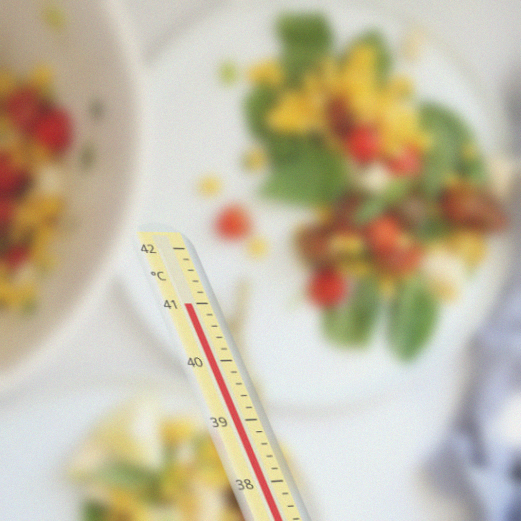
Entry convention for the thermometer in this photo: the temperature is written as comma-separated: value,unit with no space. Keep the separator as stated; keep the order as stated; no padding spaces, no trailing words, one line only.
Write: 41,°C
